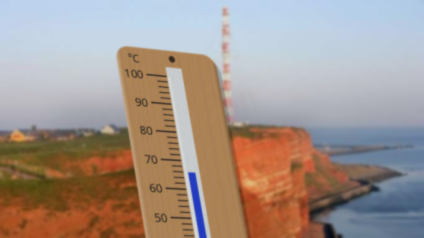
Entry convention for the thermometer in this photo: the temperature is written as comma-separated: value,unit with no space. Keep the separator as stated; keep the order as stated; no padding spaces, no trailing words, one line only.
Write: 66,°C
